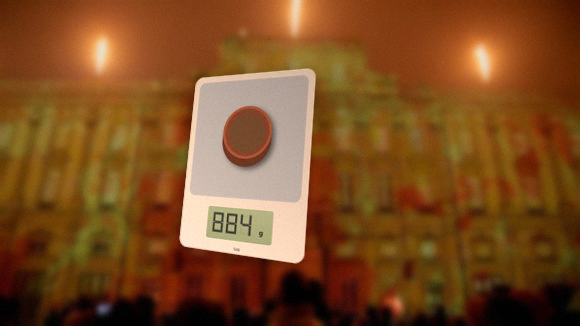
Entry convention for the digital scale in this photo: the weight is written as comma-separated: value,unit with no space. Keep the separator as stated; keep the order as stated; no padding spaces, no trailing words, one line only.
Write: 884,g
